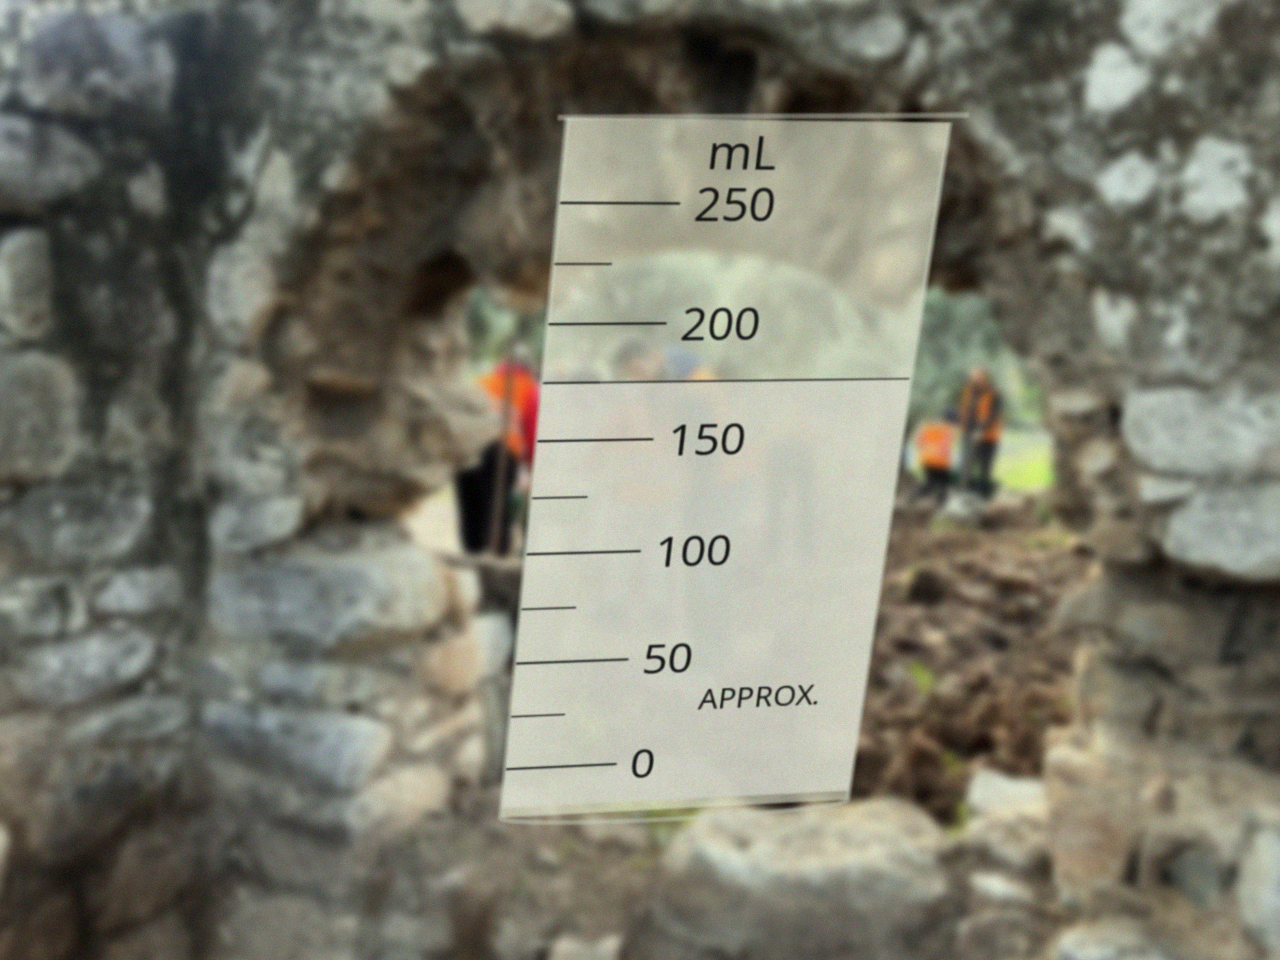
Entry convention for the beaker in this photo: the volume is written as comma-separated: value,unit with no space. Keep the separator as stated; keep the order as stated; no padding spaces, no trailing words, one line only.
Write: 175,mL
